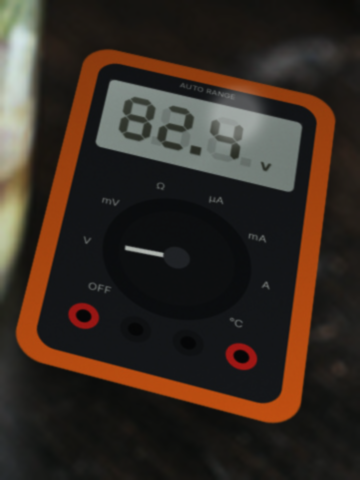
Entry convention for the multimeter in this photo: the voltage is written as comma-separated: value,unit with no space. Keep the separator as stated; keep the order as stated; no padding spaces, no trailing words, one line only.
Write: 82.4,V
